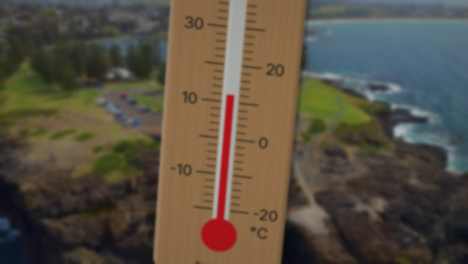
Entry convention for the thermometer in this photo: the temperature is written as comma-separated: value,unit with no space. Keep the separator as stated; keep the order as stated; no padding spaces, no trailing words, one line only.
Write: 12,°C
